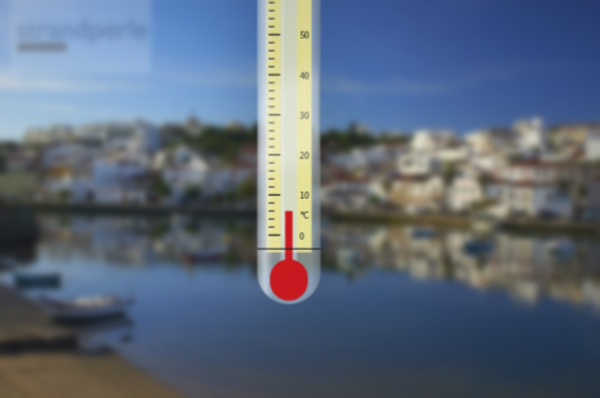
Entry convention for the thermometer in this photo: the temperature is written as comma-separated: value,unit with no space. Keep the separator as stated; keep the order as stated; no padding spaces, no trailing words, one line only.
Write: 6,°C
